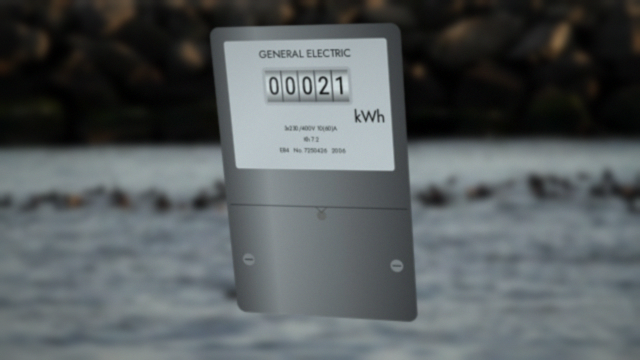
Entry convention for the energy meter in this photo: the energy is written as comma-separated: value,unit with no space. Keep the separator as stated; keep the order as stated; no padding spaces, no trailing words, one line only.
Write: 21,kWh
